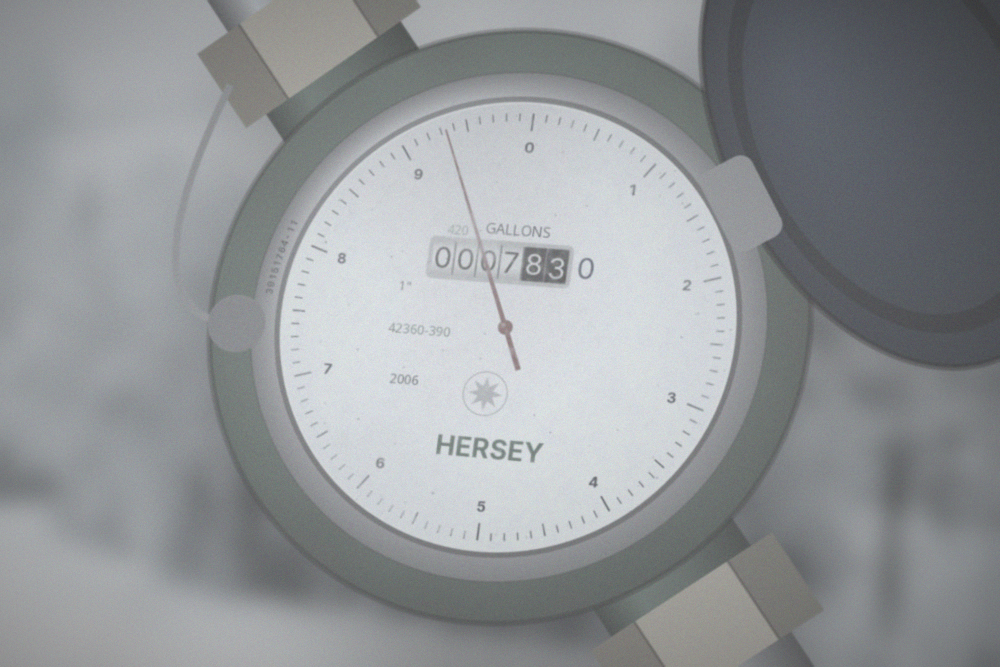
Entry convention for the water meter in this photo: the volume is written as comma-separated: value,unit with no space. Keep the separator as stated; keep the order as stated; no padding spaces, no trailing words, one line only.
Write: 7829.3,gal
